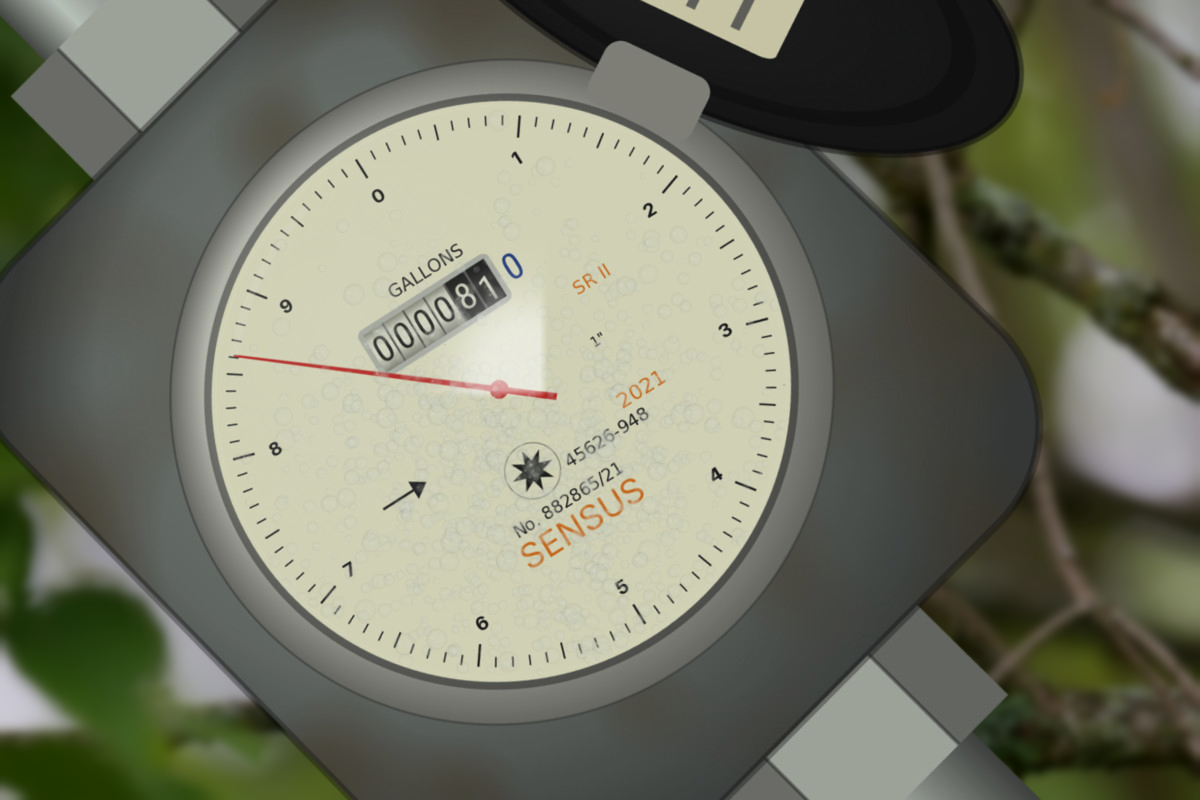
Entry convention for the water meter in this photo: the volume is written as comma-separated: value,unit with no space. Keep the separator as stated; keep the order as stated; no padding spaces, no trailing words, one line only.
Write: 808.6,gal
